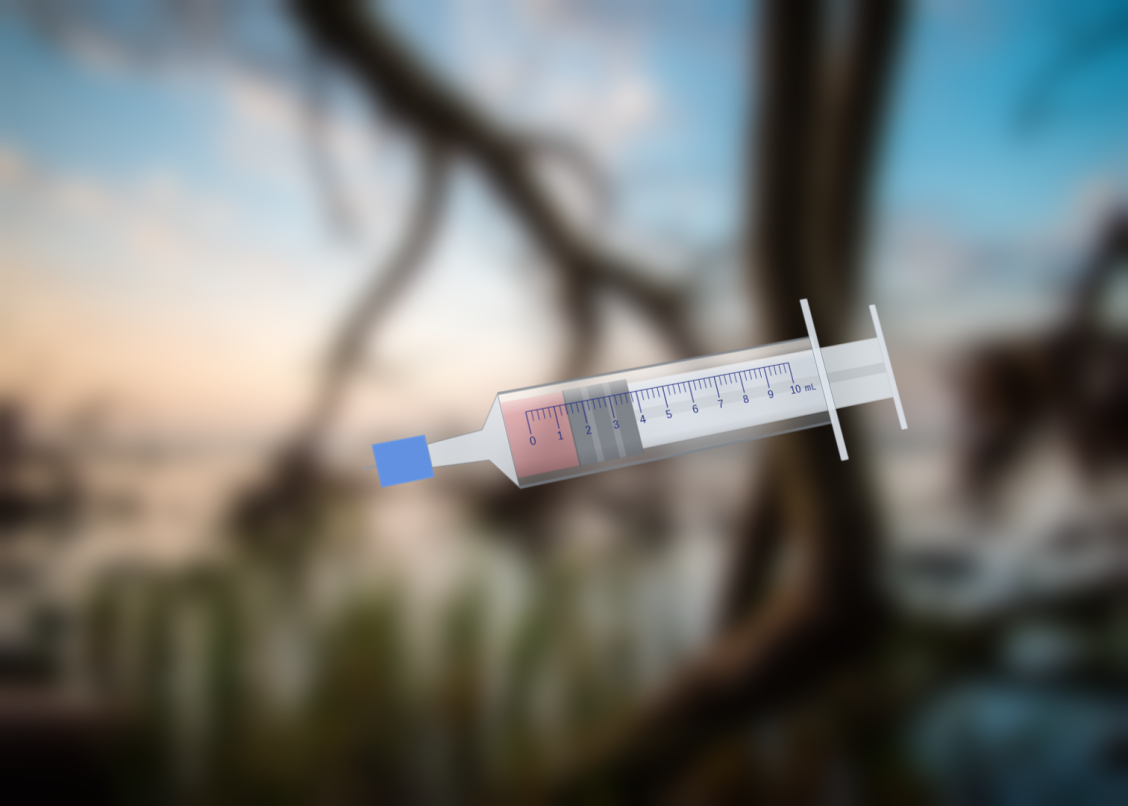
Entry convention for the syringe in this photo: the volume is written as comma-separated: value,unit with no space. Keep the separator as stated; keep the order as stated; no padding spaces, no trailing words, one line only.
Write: 1.4,mL
